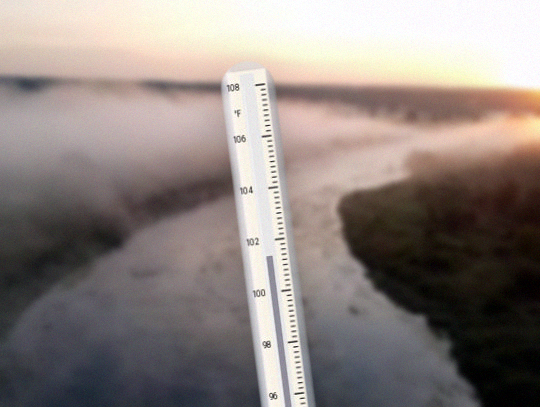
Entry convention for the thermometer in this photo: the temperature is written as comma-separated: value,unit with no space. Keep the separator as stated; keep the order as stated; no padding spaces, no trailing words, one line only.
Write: 101.4,°F
